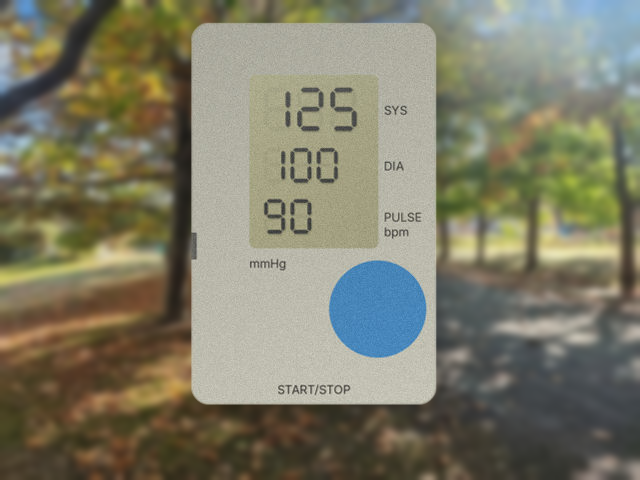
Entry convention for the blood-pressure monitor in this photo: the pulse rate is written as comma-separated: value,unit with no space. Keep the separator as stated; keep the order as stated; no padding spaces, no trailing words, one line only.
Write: 90,bpm
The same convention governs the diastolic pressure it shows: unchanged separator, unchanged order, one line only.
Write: 100,mmHg
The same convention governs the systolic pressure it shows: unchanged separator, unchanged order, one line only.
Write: 125,mmHg
